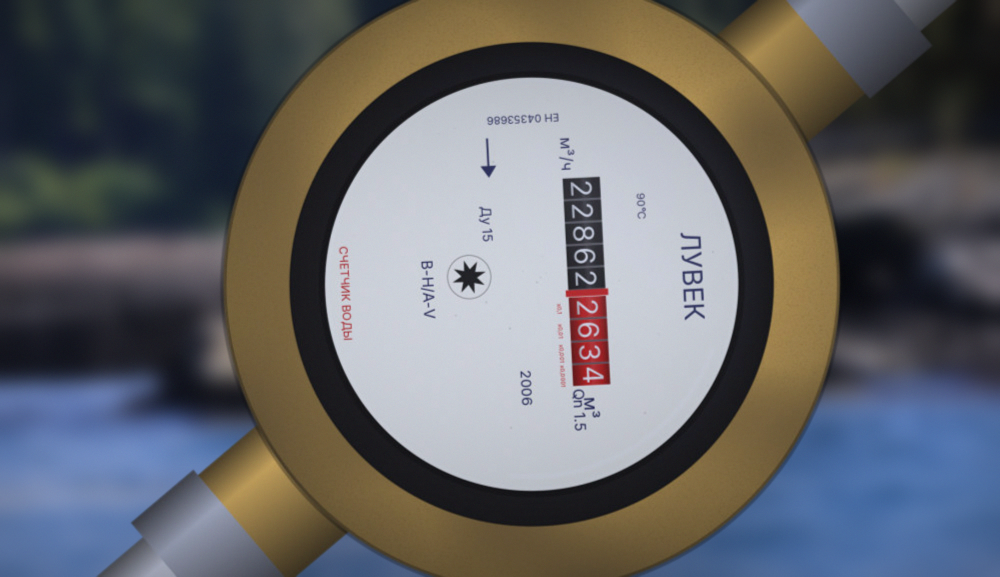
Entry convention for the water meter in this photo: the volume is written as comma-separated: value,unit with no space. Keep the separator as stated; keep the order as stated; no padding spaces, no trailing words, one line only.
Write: 22862.2634,m³
